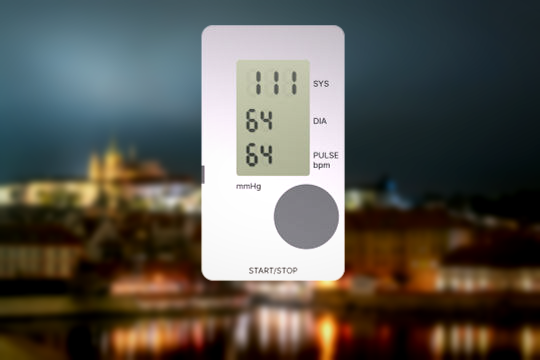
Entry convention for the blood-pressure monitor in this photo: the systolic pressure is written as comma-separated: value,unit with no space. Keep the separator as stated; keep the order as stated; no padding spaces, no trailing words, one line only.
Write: 111,mmHg
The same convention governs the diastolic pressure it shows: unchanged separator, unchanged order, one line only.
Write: 64,mmHg
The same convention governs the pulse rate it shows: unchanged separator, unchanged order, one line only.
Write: 64,bpm
